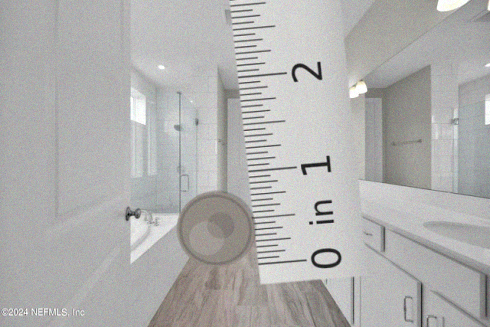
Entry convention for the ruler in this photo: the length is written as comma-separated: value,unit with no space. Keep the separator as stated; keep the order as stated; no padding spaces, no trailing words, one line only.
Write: 0.8125,in
